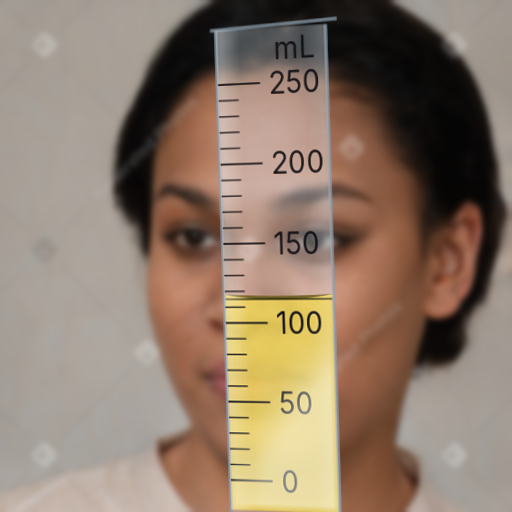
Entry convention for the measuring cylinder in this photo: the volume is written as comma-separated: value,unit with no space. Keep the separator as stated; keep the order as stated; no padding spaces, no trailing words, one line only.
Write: 115,mL
